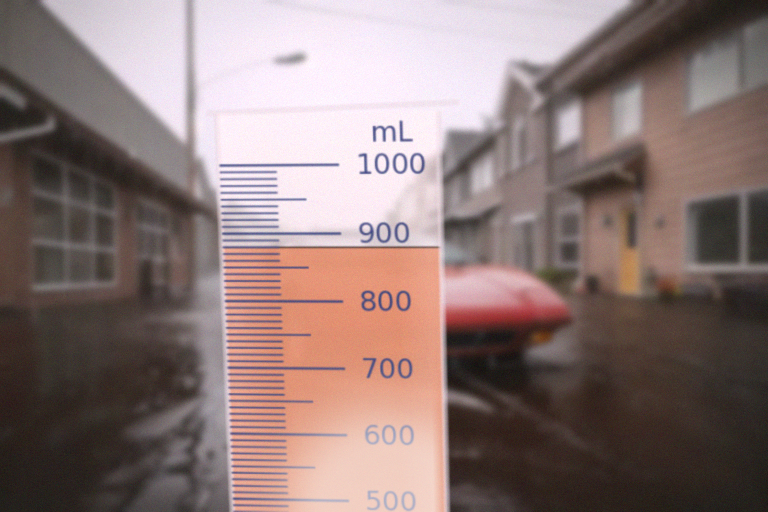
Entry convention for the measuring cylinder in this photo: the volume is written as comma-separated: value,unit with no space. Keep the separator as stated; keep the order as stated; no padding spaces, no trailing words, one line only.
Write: 880,mL
